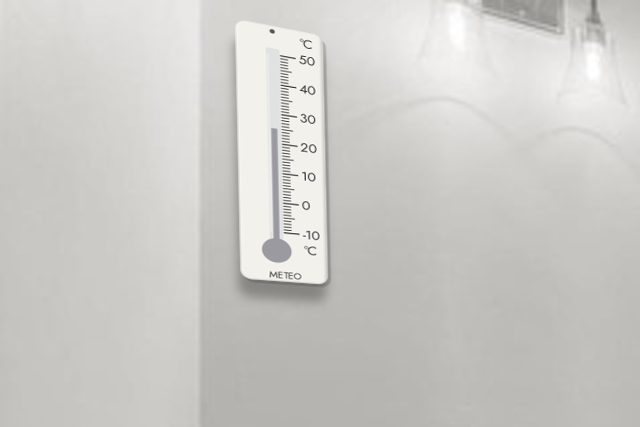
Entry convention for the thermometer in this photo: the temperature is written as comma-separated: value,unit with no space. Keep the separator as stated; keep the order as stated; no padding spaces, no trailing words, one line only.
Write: 25,°C
